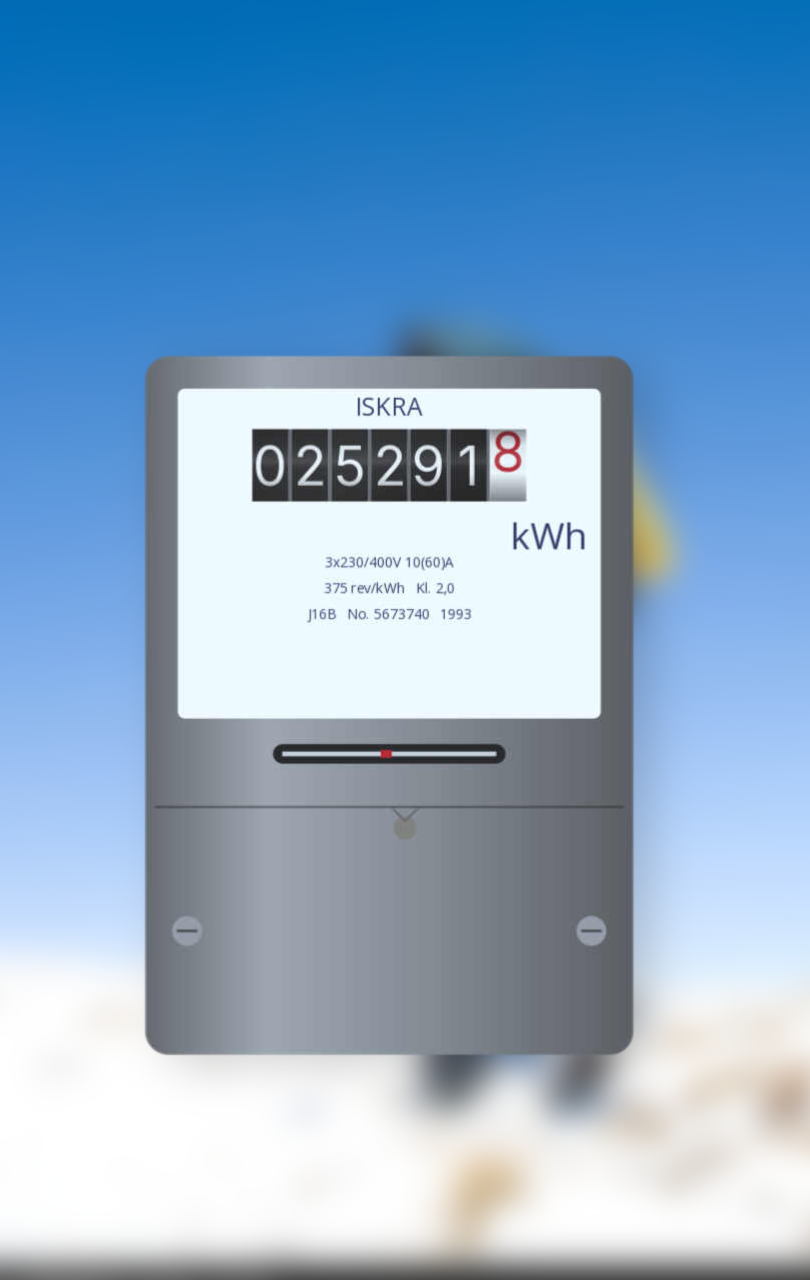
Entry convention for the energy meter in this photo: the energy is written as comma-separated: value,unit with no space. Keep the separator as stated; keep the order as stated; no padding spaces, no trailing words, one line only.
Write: 25291.8,kWh
